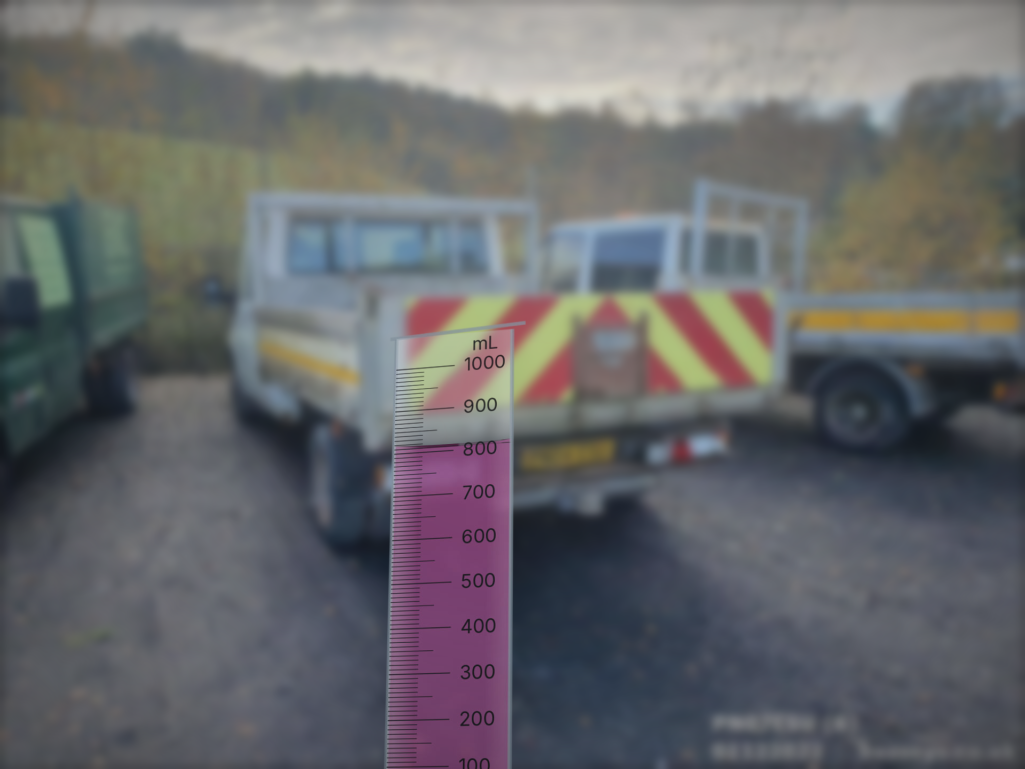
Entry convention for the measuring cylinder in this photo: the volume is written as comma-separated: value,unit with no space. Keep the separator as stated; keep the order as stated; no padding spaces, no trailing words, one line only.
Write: 810,mL
